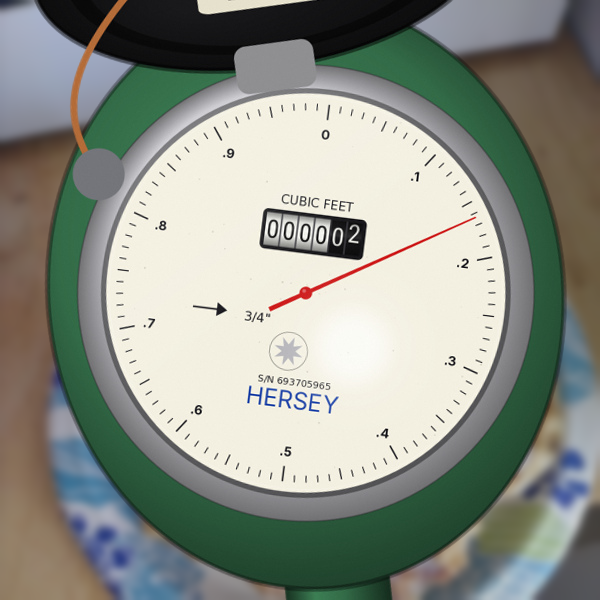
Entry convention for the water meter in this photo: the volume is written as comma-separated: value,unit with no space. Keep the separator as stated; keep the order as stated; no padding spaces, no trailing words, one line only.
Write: 2.16,ft³
